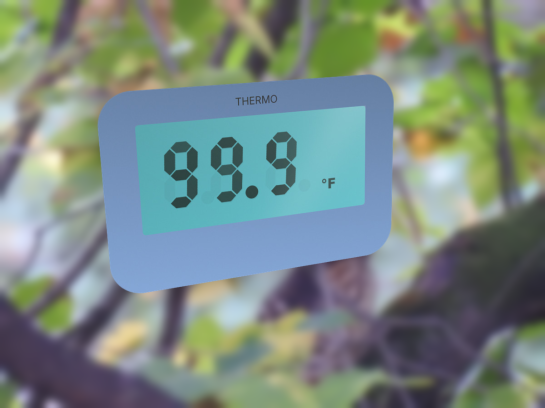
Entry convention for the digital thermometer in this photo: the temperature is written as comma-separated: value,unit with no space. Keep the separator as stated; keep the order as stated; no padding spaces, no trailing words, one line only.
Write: 99.9,°F
